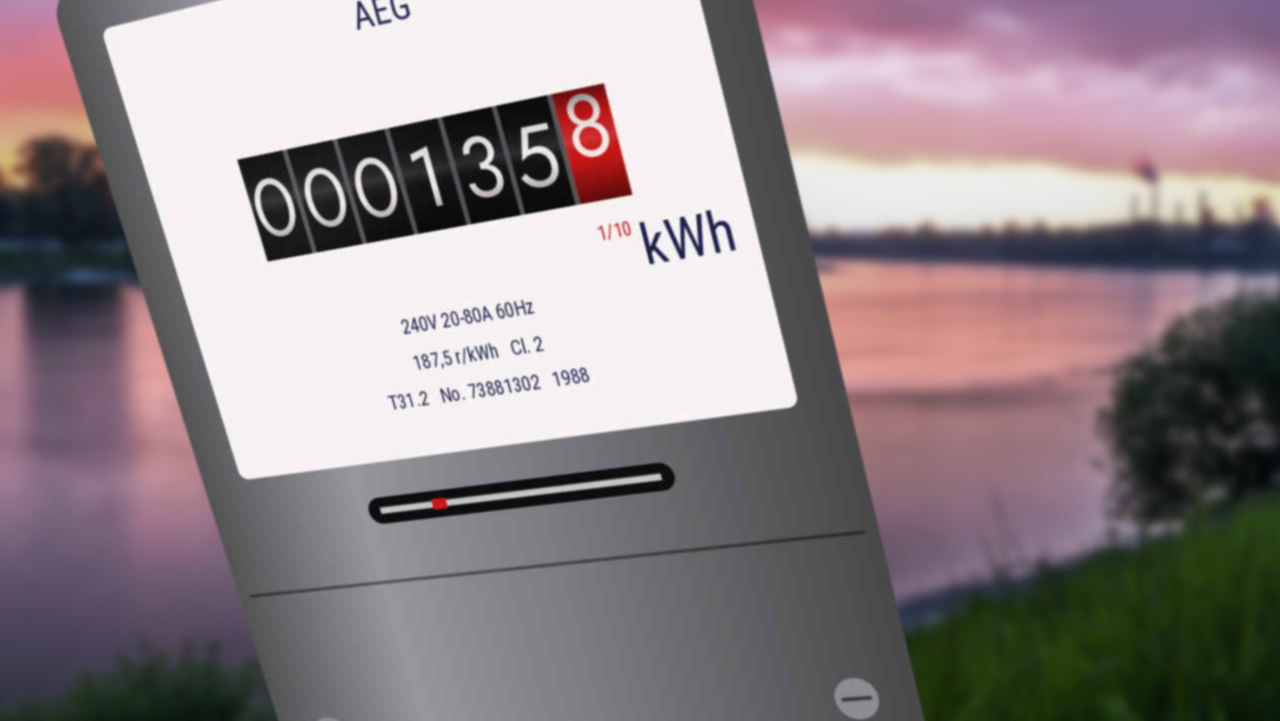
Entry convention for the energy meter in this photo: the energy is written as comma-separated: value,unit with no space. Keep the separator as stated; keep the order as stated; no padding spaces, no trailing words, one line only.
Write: 135.8,kWh
